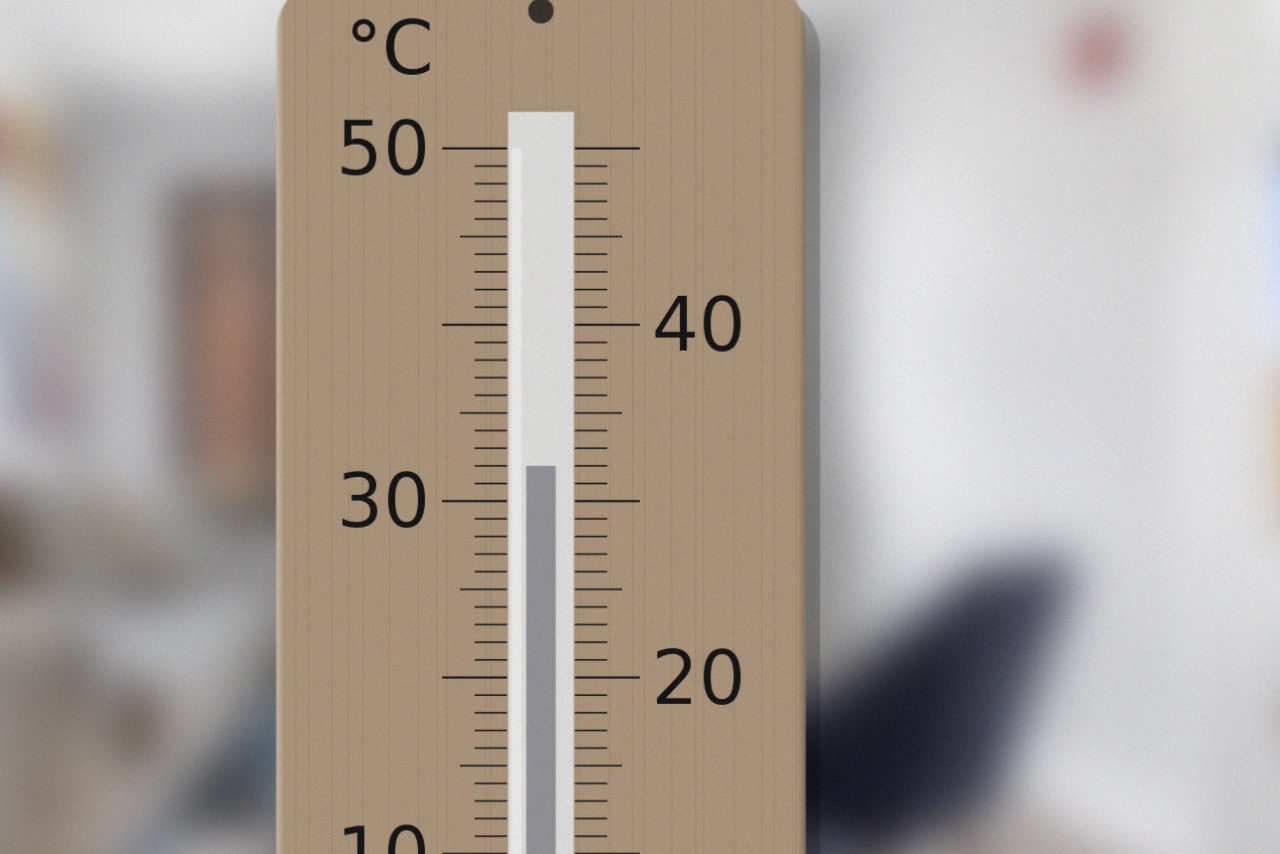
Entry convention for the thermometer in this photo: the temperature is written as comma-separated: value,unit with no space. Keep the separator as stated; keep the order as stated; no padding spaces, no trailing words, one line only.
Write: 32,°C
